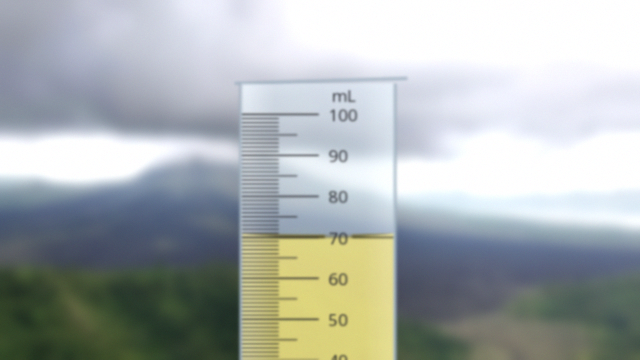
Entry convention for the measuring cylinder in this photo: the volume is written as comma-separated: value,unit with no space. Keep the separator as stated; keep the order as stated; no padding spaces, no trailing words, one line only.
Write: 70,mL
